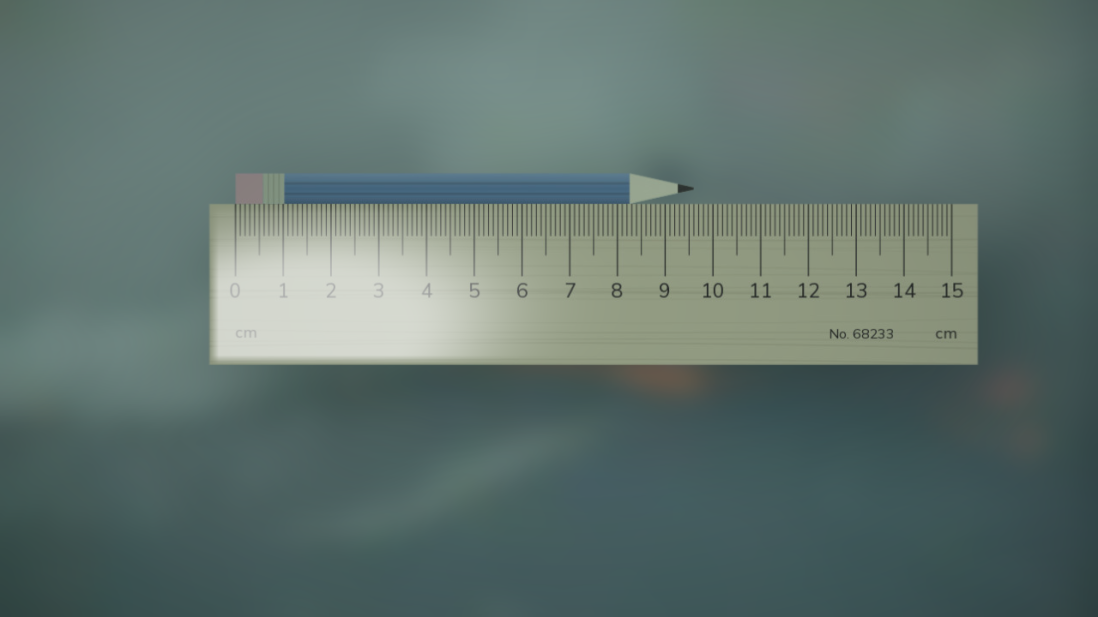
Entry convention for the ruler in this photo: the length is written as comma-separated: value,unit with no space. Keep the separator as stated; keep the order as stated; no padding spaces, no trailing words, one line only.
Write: 9.6,cm
